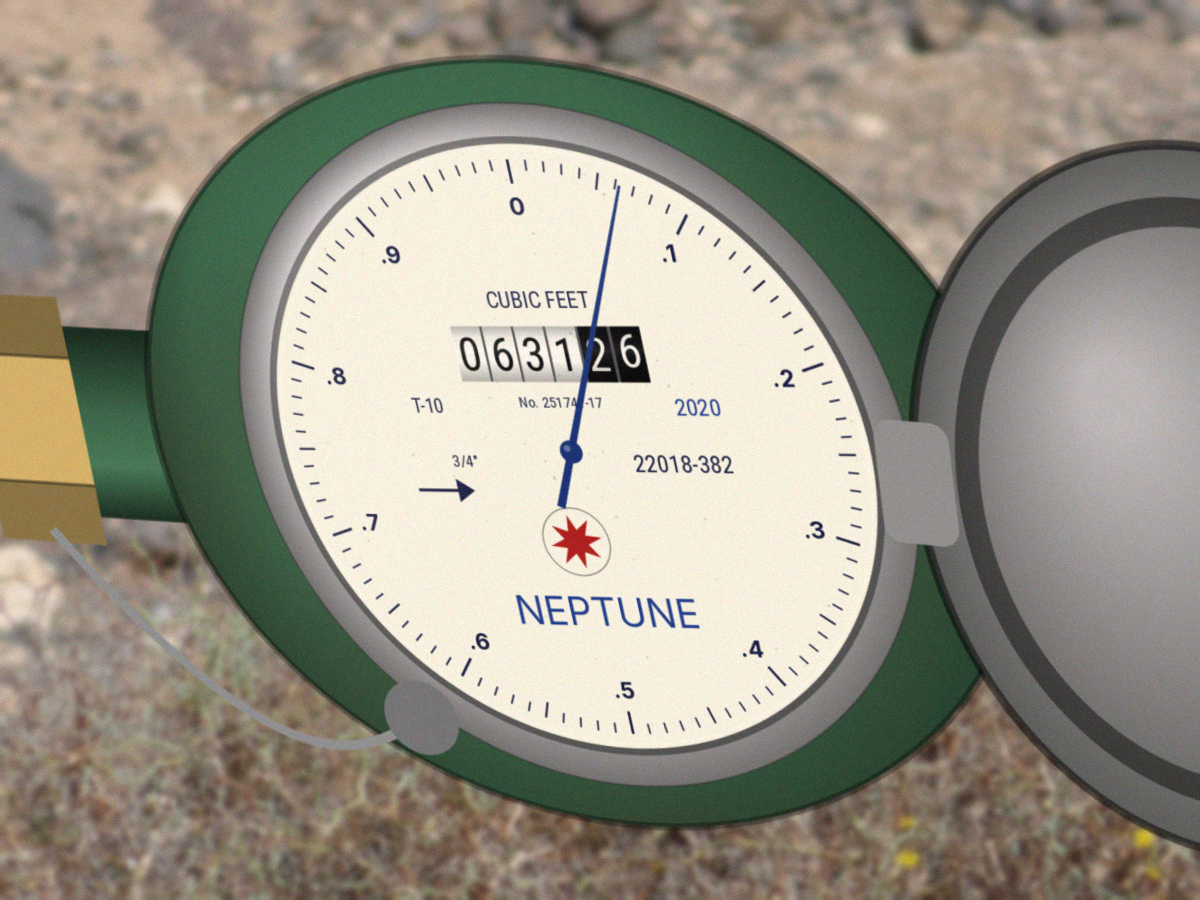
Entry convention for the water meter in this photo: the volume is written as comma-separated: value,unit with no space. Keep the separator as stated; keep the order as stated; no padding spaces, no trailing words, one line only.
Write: 63126.06,ft³
